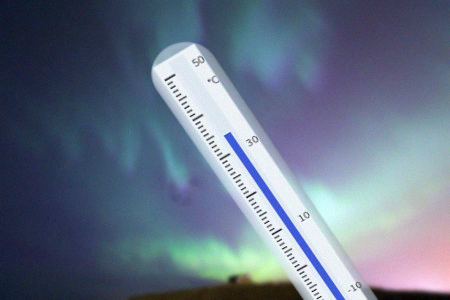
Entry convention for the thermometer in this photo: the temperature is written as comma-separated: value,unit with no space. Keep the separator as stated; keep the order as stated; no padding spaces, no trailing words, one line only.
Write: 34,°C
